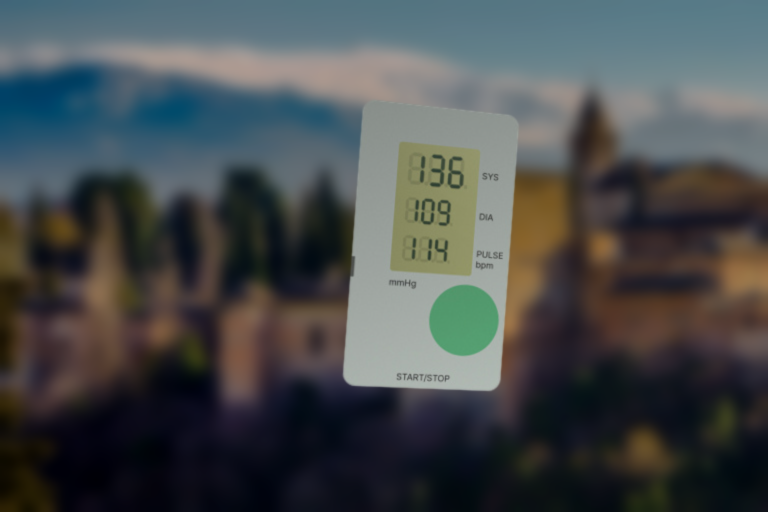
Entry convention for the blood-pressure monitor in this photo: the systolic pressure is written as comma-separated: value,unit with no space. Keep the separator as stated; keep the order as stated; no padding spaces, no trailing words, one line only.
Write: 136,mmHg
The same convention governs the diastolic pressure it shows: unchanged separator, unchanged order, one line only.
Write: 109,mmHg
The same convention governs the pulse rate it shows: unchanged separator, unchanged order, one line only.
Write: 114,bpm
